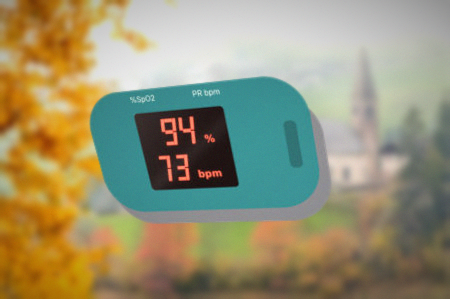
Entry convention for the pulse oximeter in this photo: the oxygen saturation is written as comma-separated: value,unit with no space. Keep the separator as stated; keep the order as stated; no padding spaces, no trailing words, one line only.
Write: 94,%
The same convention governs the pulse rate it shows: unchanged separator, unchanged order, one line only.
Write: 73,bpm
